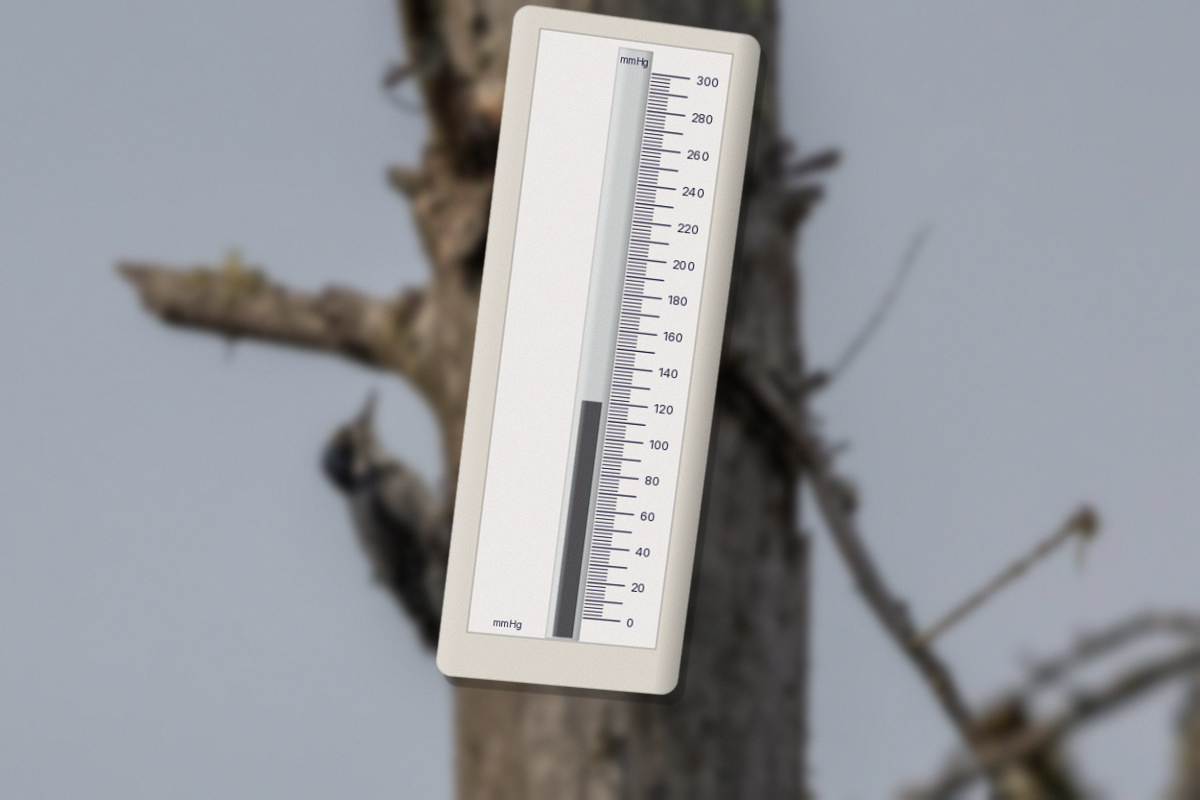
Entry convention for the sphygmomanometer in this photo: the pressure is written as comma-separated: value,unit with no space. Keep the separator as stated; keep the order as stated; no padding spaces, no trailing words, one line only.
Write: 120,mmHg
